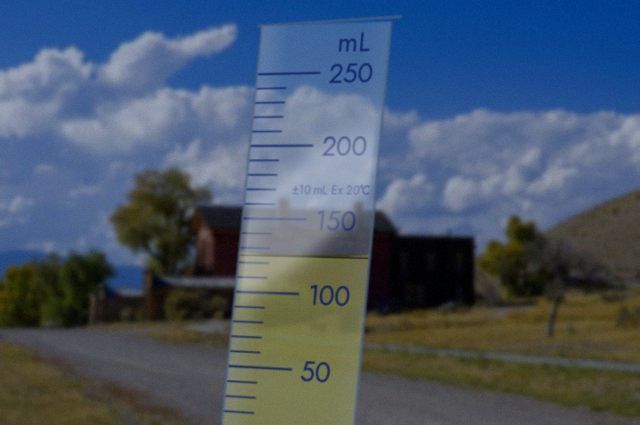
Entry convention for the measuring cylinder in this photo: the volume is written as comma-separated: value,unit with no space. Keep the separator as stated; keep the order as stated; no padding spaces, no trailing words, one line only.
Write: 125,mL
